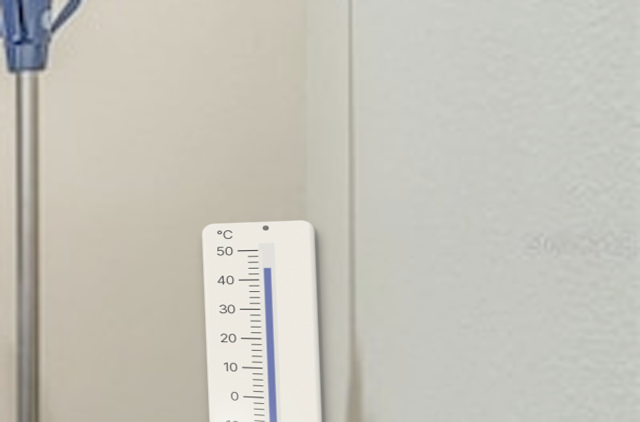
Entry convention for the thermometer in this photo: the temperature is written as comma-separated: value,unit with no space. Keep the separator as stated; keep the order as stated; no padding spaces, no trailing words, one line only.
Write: 44,°C
